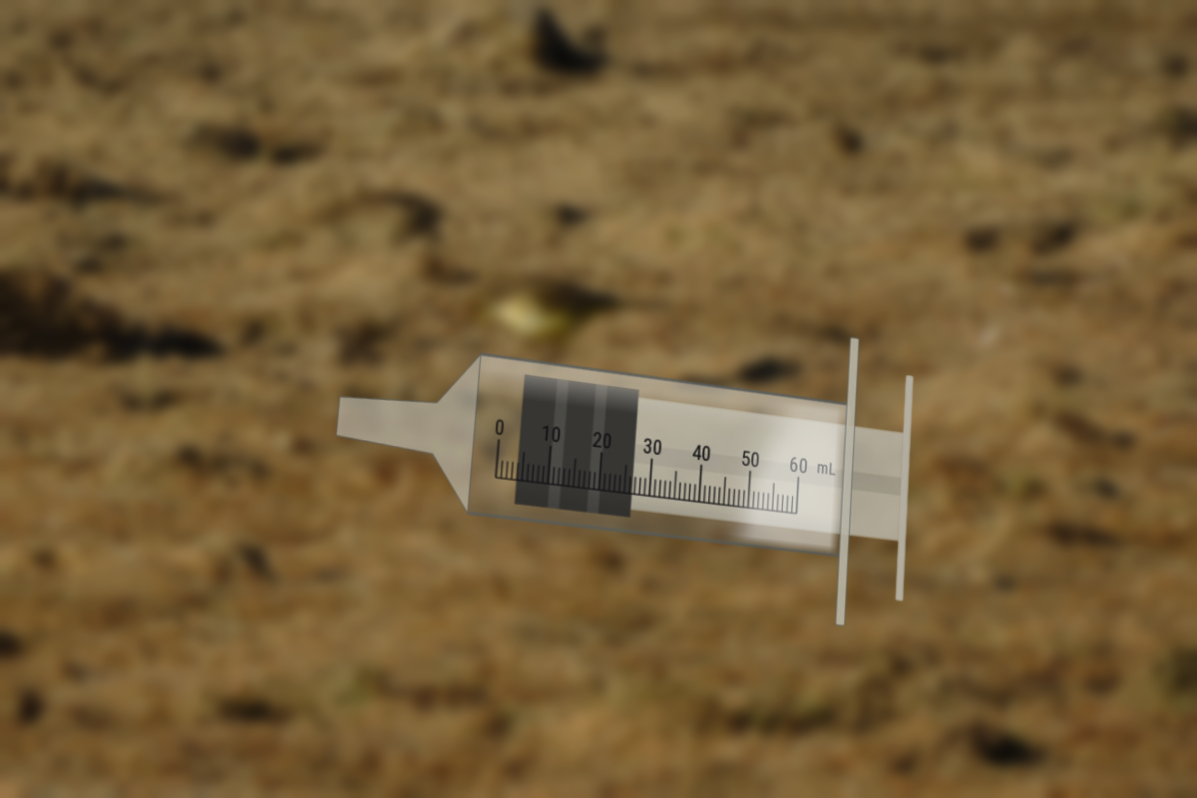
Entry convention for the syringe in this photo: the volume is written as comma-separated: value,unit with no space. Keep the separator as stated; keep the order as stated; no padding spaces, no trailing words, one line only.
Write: 4,mL
